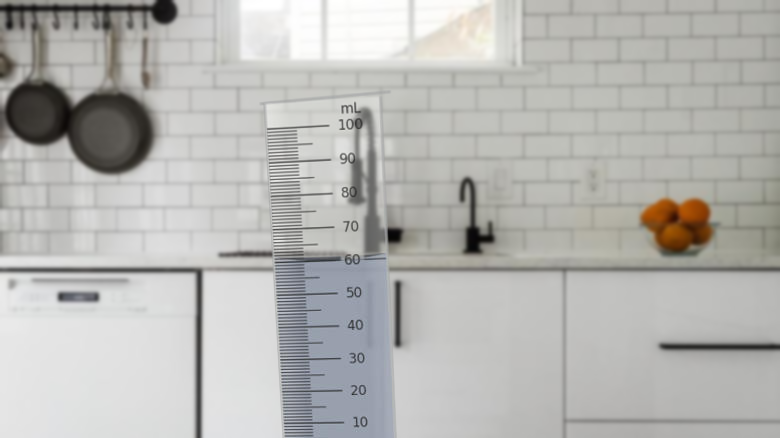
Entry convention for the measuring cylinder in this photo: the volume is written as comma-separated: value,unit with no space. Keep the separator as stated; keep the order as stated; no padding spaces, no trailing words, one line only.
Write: 60,mL
